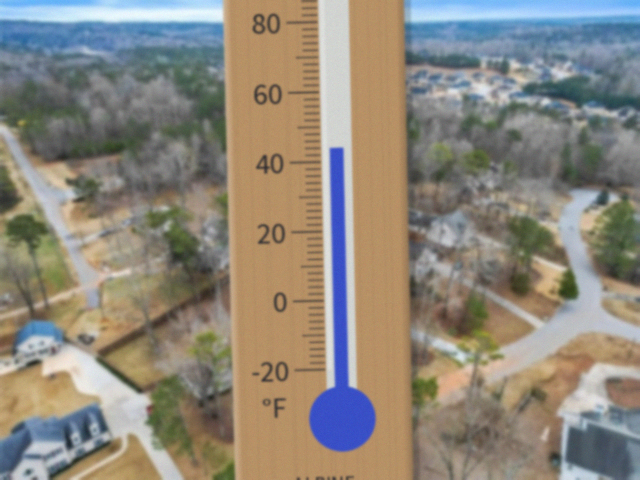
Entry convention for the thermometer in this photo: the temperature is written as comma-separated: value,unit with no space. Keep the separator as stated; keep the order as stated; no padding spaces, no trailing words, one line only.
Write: 44,°F
